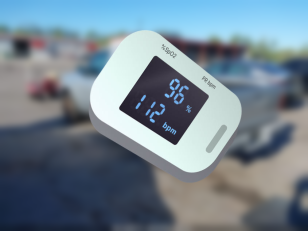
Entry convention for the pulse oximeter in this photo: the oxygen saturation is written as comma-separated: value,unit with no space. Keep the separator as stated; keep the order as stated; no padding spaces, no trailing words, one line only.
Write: 96,%
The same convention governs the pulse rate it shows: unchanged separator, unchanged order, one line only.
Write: 112,bpm
